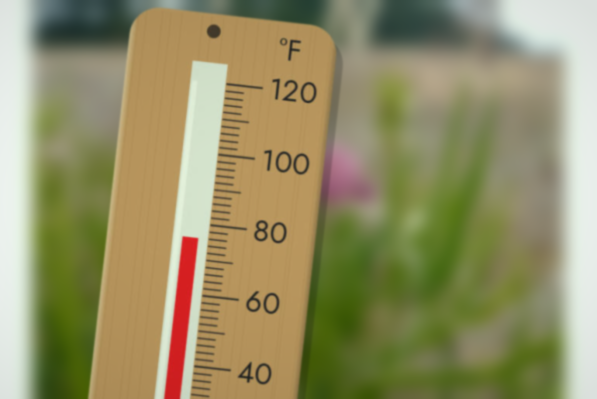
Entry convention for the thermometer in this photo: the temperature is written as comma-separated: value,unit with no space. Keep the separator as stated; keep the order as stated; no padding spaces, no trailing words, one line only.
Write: 76,°F
